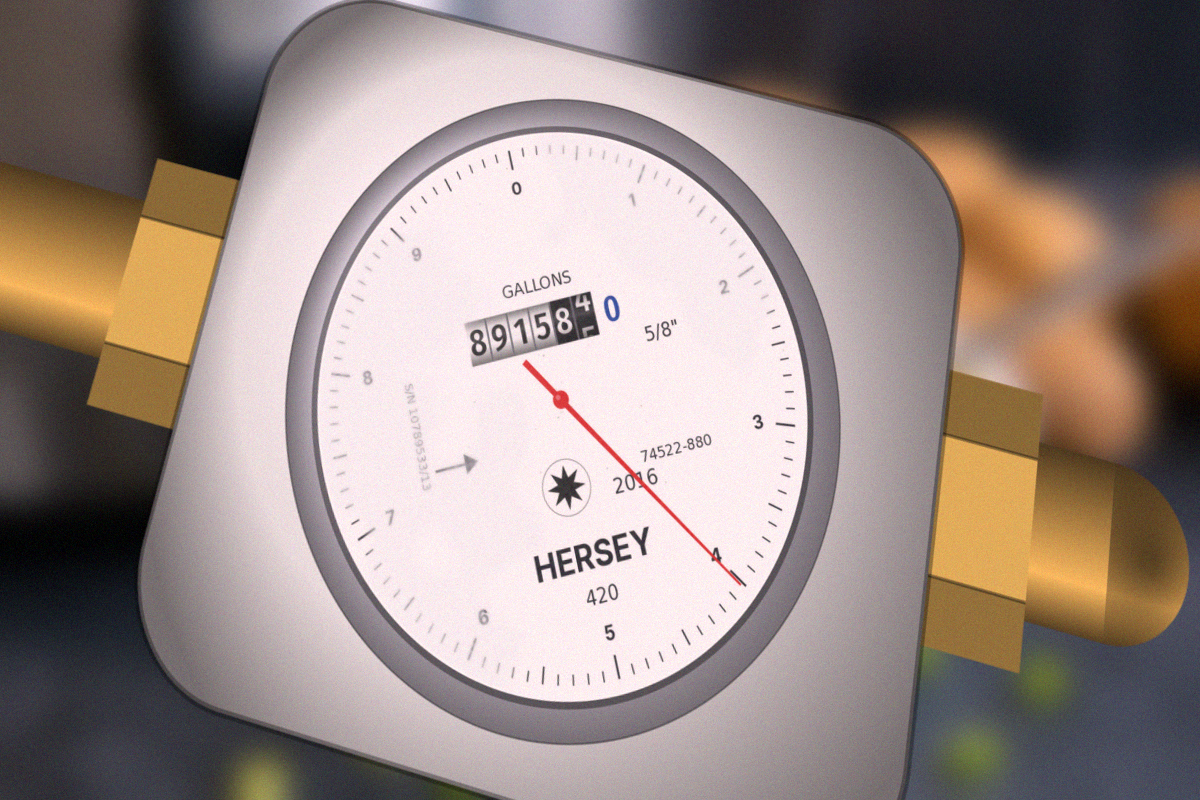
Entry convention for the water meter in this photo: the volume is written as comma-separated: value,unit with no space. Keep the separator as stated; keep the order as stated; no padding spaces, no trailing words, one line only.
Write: 8915844.0,gal
